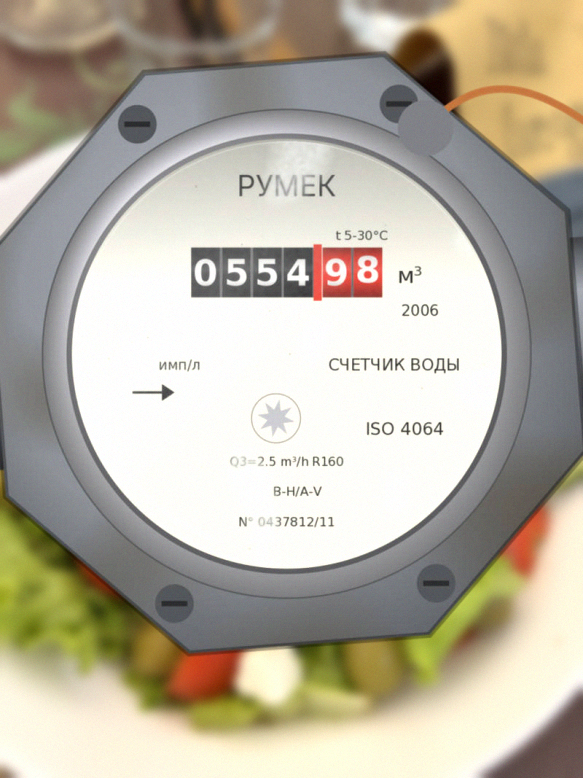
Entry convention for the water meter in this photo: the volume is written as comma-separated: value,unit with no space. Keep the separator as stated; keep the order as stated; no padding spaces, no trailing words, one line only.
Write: 554.98,m³
